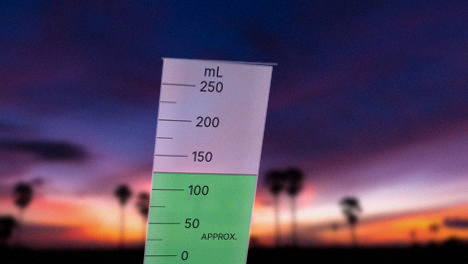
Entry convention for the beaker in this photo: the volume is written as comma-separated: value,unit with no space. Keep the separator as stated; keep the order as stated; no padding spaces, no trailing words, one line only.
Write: 125,mL
